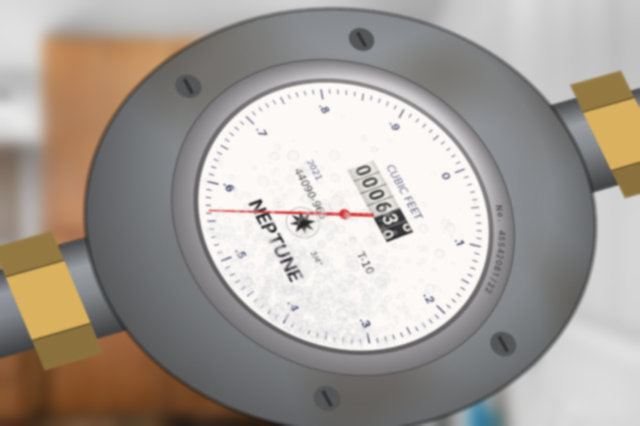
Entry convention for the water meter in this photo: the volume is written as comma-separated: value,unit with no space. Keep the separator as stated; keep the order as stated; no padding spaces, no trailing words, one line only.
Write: 638.56,ft³
